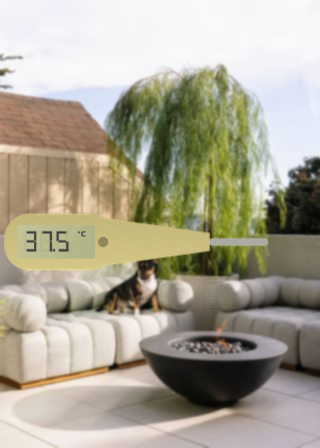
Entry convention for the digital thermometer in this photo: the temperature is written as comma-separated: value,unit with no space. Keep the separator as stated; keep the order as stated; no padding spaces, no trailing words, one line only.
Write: 37.5,°C
